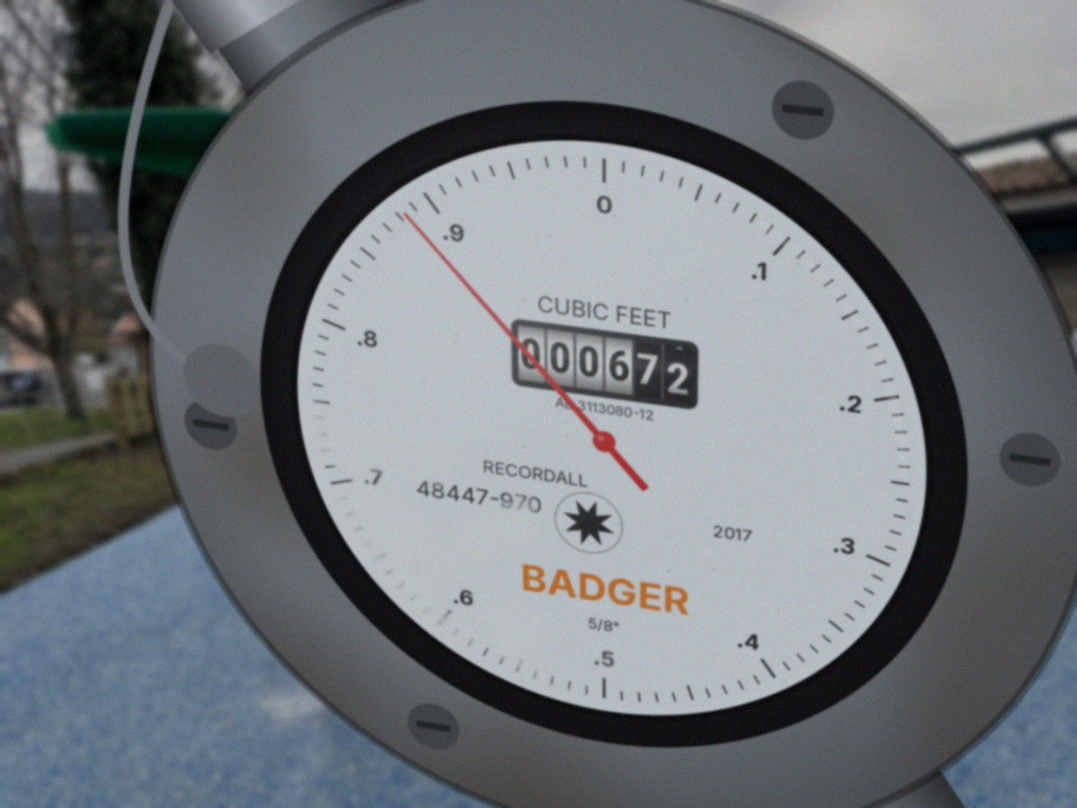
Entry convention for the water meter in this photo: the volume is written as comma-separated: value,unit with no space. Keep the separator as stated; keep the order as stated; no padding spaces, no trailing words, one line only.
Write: 671.88,ft³
